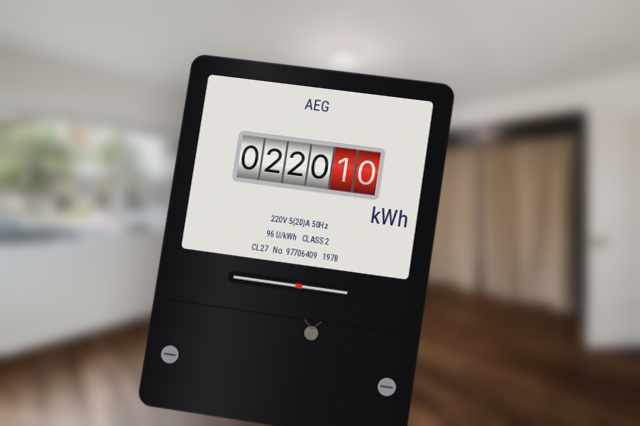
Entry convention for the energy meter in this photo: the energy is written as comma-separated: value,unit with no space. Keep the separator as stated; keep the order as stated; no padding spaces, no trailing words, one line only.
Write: 220.10,kWh
